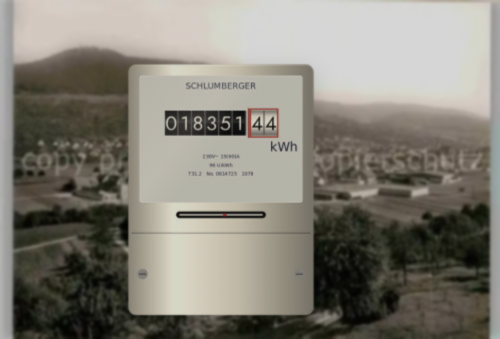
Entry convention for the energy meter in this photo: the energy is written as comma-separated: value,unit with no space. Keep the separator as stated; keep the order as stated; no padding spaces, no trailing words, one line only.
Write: 18351.44,kWh
